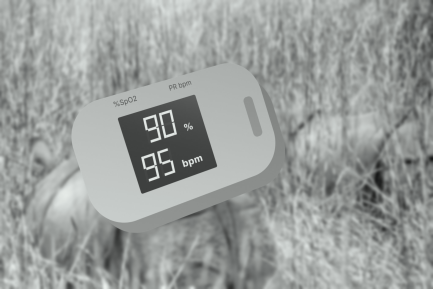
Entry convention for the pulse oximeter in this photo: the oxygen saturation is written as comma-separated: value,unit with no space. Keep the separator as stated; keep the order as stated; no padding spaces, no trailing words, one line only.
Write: 90,%
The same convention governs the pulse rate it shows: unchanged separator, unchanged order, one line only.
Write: 95,bpm
